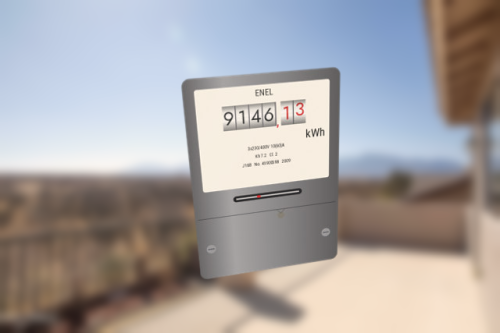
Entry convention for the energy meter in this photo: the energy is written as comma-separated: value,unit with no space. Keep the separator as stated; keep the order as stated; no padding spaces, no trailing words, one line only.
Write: 9146.13,kWh
